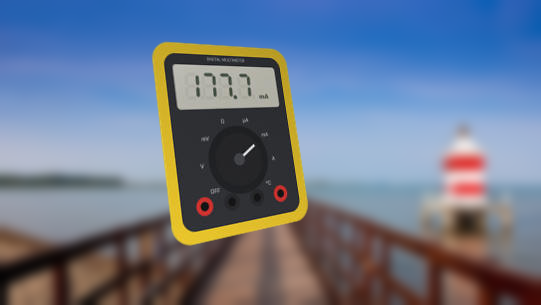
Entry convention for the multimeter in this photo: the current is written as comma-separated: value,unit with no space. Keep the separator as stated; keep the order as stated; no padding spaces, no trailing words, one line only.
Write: 177.7,mA
